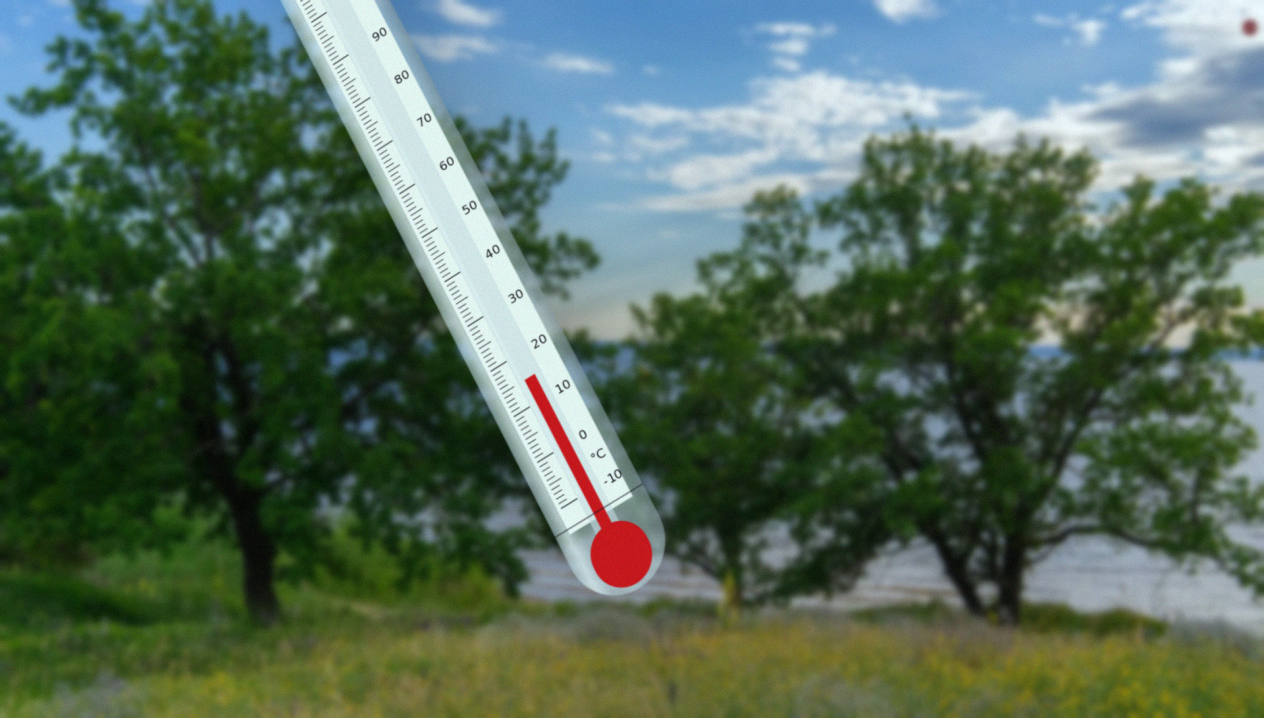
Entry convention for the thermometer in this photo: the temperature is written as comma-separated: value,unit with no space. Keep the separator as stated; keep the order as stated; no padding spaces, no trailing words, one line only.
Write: 15,°C
